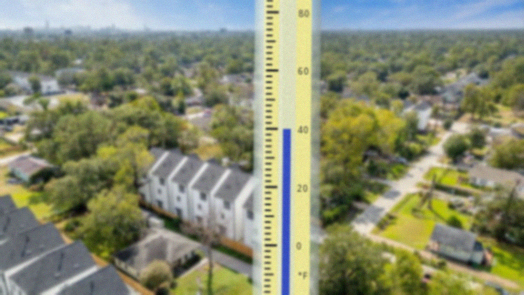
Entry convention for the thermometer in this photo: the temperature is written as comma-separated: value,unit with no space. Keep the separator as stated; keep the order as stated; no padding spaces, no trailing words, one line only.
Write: 40,°F
